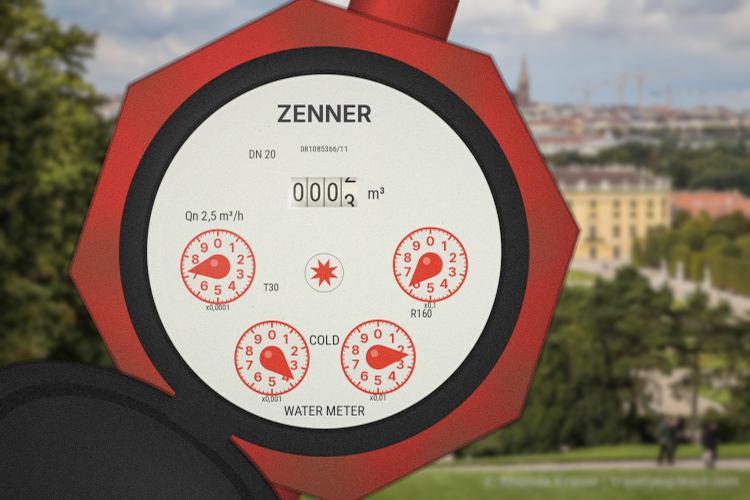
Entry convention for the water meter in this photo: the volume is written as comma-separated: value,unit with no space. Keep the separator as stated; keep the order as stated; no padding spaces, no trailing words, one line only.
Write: 2.6237,m³
